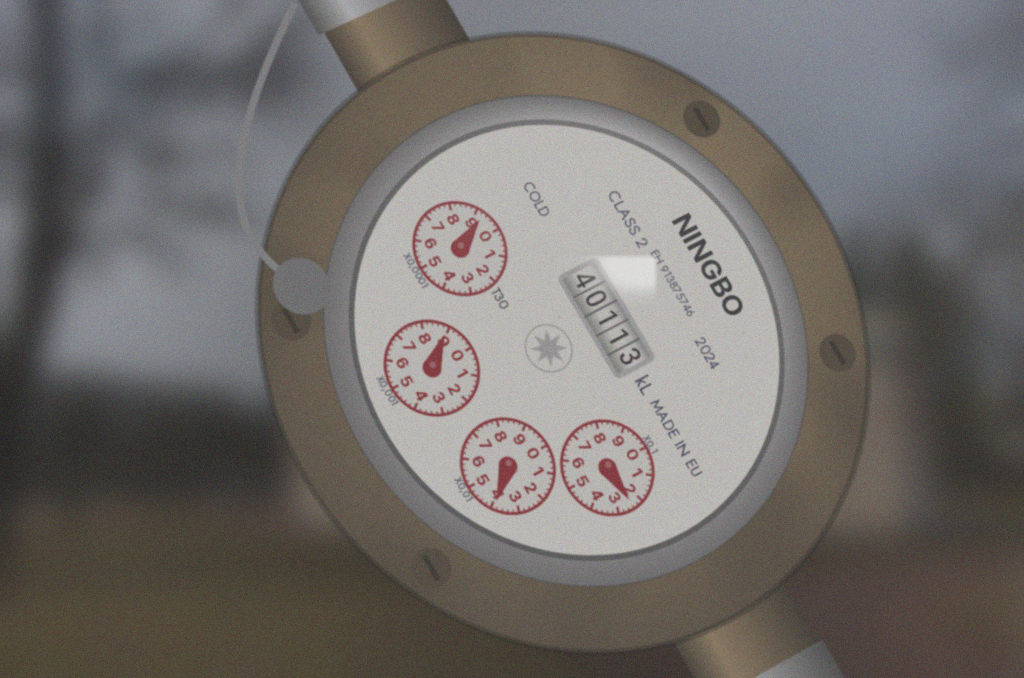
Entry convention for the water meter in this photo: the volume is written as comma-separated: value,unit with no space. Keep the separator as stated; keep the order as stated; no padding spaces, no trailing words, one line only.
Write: 40113.2389,kL
